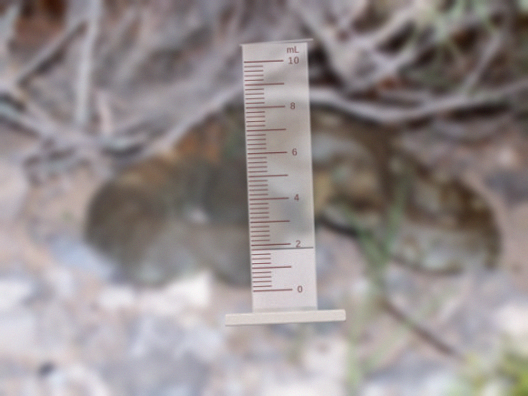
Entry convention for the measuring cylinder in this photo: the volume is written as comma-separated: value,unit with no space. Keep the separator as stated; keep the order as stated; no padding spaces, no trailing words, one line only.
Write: 1.8,mL
